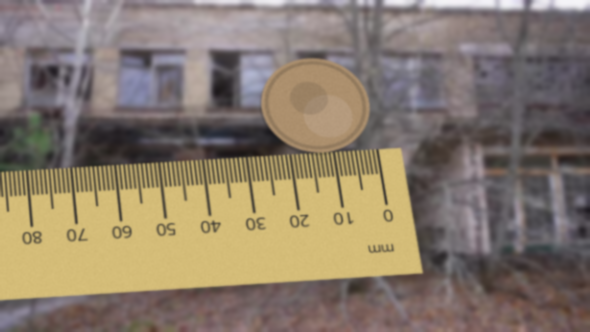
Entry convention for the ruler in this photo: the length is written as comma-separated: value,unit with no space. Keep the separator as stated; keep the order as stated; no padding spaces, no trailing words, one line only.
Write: 25,mm
